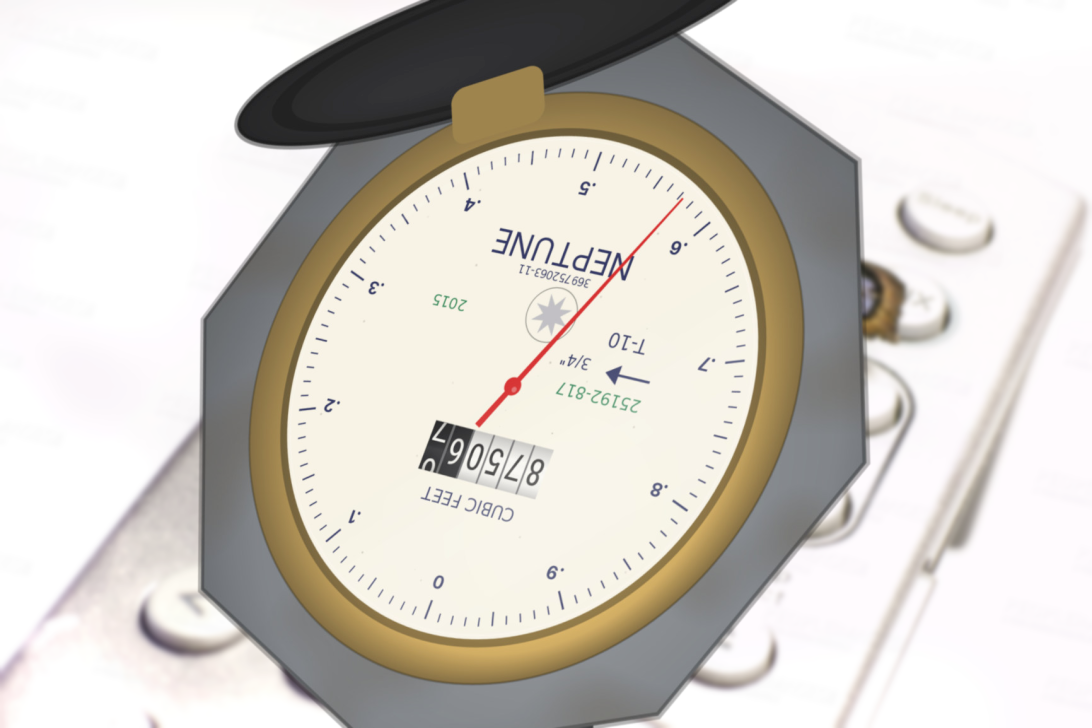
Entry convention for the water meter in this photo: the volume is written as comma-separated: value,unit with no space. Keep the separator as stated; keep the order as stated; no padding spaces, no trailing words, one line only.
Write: 875066.57,ft³
